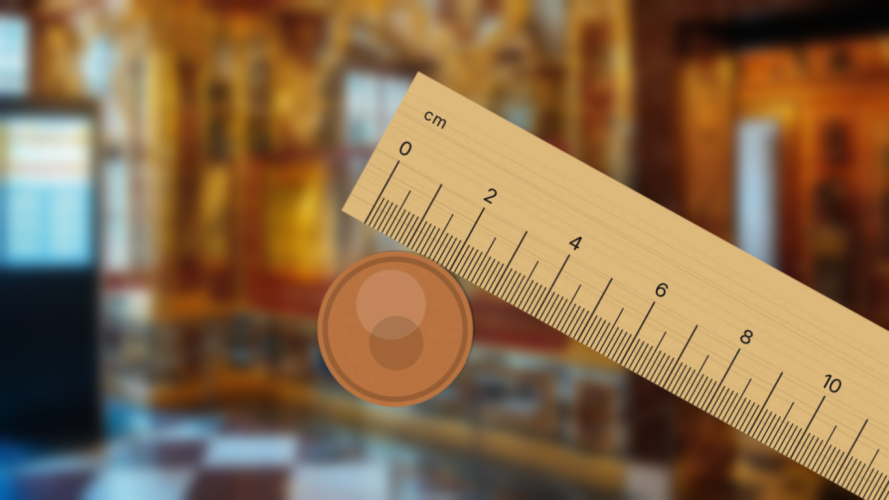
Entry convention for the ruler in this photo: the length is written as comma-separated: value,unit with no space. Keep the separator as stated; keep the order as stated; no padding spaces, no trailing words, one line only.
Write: 3.2,cm
